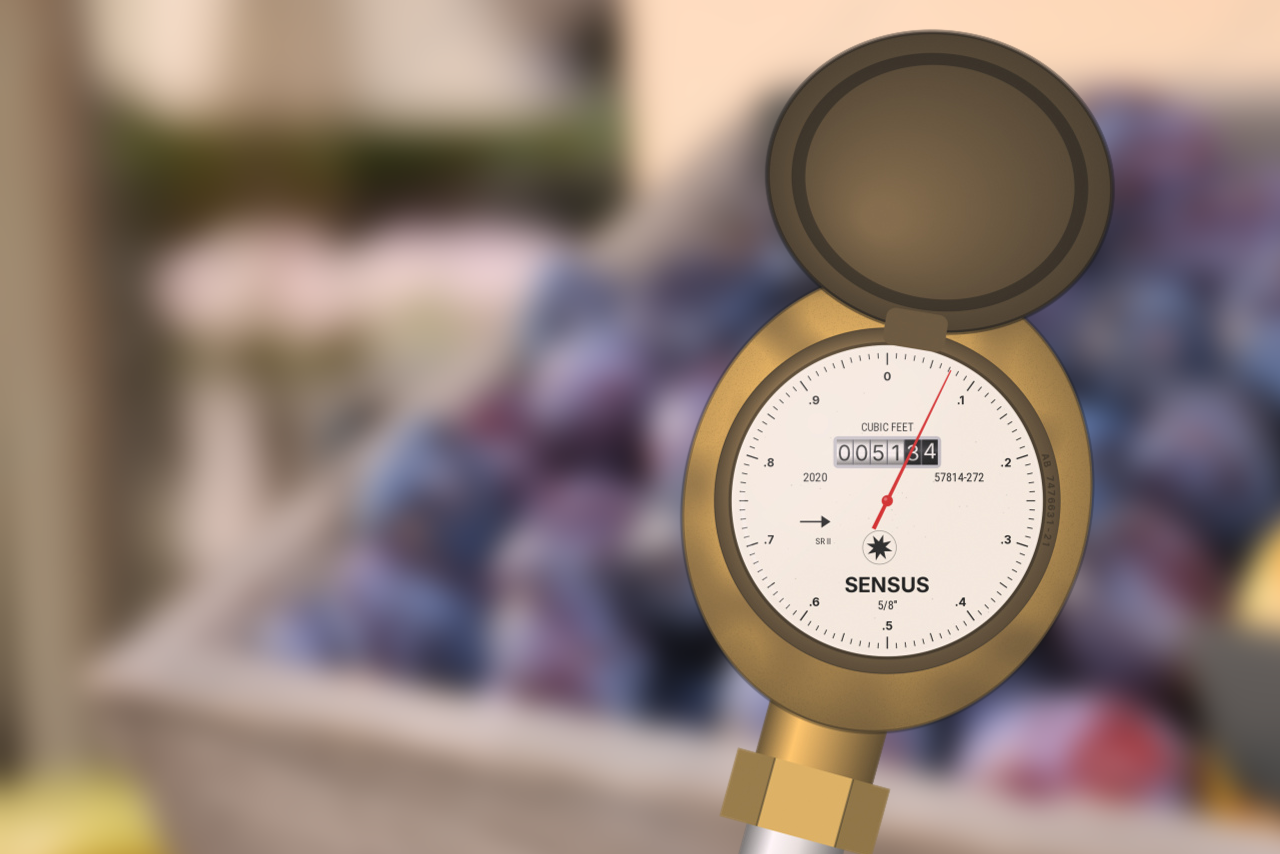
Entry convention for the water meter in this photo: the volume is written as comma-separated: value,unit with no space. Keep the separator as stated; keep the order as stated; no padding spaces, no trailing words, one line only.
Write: 5134.07,ft³
